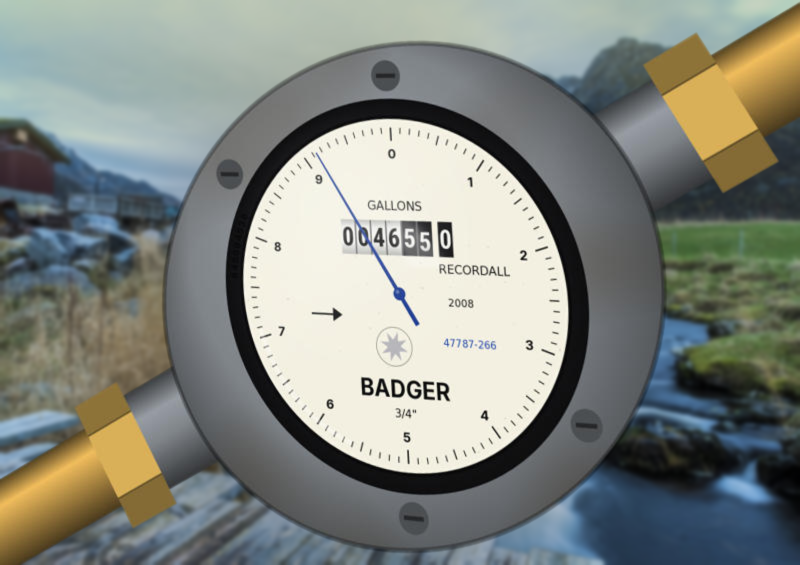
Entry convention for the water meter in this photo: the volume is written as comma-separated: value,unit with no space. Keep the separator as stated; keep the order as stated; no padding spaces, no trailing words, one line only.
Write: 46549.1,gal
